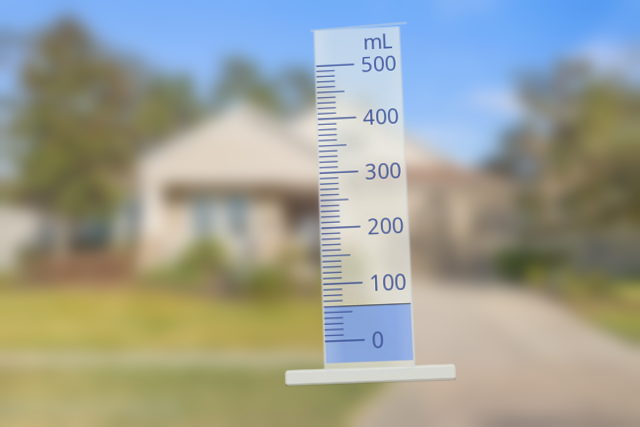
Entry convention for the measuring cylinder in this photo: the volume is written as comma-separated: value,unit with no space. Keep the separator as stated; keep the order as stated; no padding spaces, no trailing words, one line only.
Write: 60,mL
